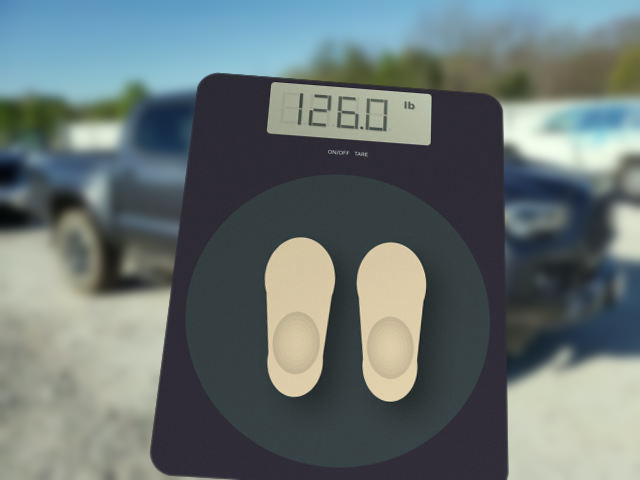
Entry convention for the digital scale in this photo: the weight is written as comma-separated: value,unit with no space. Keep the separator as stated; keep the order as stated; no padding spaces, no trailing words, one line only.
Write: 126.0,lb
